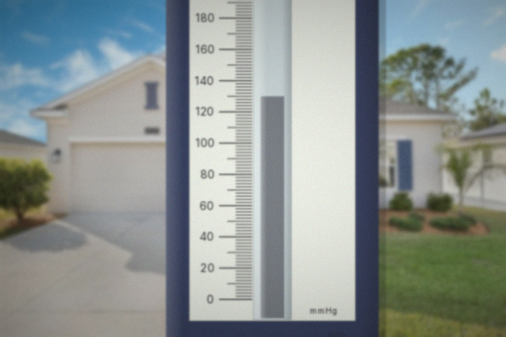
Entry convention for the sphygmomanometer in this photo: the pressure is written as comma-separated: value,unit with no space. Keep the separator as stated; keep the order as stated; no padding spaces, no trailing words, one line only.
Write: 130,mmHg
